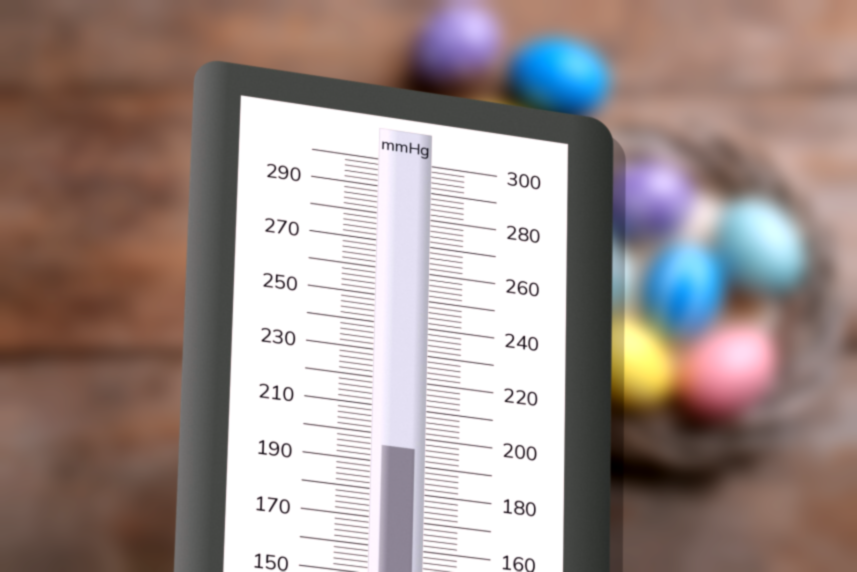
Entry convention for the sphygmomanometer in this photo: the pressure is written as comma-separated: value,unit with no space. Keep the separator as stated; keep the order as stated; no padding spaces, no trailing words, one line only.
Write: 196,mmHg
